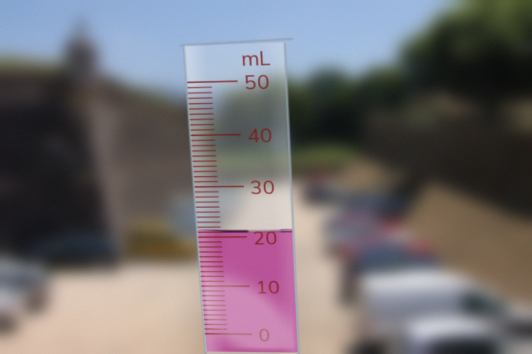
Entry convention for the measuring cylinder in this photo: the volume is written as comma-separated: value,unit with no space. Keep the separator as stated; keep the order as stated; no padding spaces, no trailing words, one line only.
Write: 21,mL
